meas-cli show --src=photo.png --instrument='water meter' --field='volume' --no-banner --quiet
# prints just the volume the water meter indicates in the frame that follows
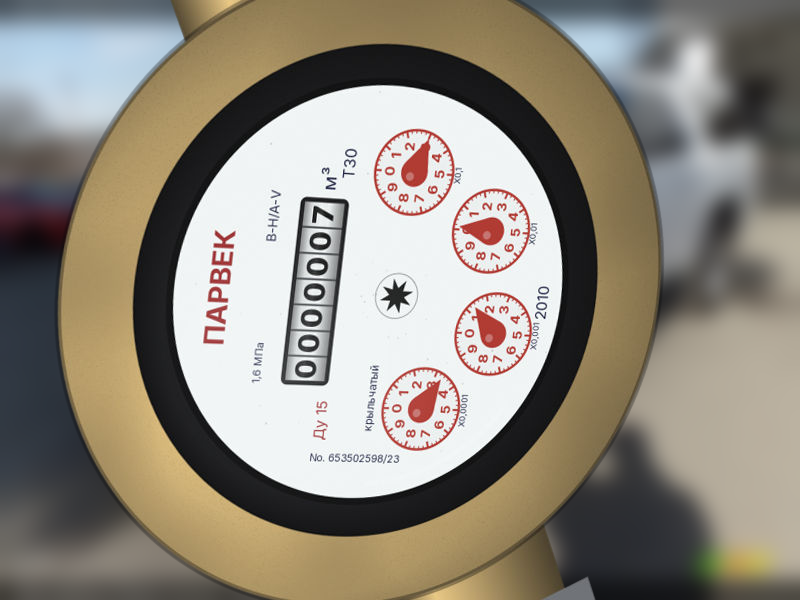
7.3013 m³
